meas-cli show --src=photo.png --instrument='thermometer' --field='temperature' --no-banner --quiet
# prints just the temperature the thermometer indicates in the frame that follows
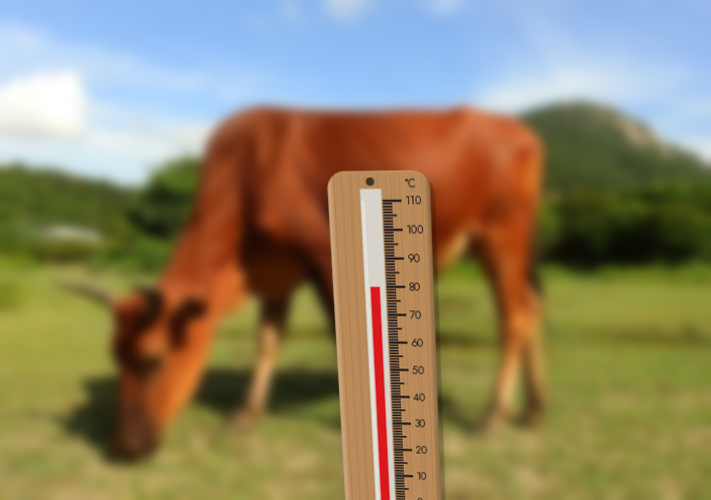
80 °C
